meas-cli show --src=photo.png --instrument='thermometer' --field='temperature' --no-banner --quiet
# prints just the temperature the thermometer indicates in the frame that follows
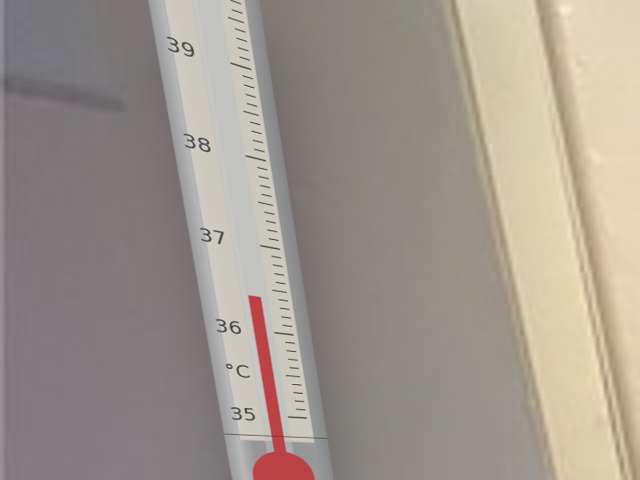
36.4 °C
